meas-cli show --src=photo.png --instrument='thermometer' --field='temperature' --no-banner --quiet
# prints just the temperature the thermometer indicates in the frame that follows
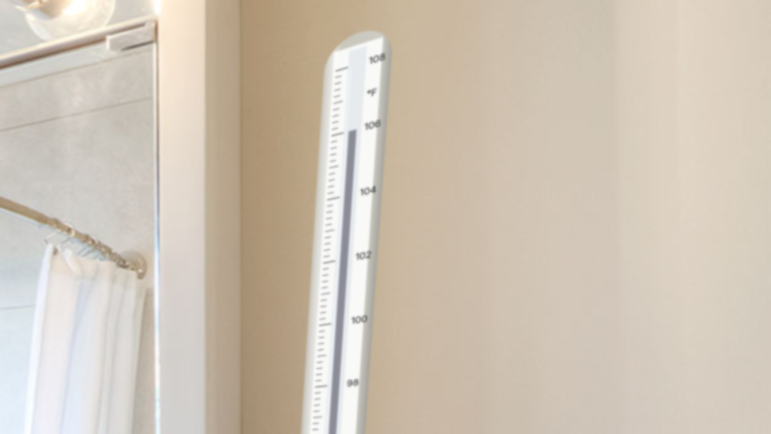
106 °F
